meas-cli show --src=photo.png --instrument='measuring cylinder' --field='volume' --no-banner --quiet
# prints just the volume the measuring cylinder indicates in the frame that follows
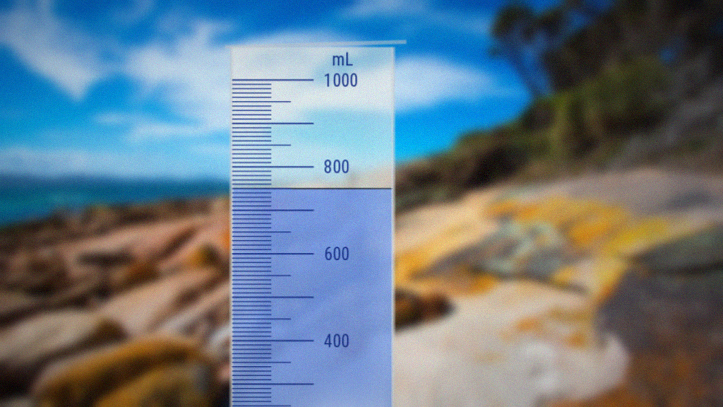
750 mL
